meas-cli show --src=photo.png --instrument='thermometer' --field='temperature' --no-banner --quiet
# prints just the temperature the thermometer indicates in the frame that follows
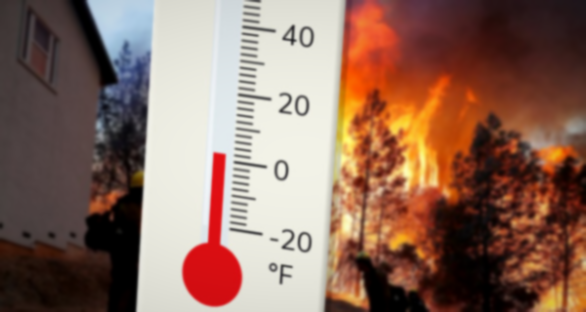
2 °F
